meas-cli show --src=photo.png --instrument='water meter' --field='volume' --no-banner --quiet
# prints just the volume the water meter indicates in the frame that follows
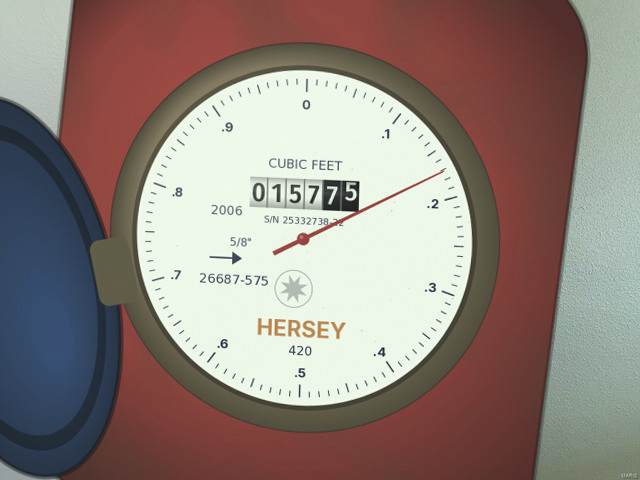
15775.17 ft³
